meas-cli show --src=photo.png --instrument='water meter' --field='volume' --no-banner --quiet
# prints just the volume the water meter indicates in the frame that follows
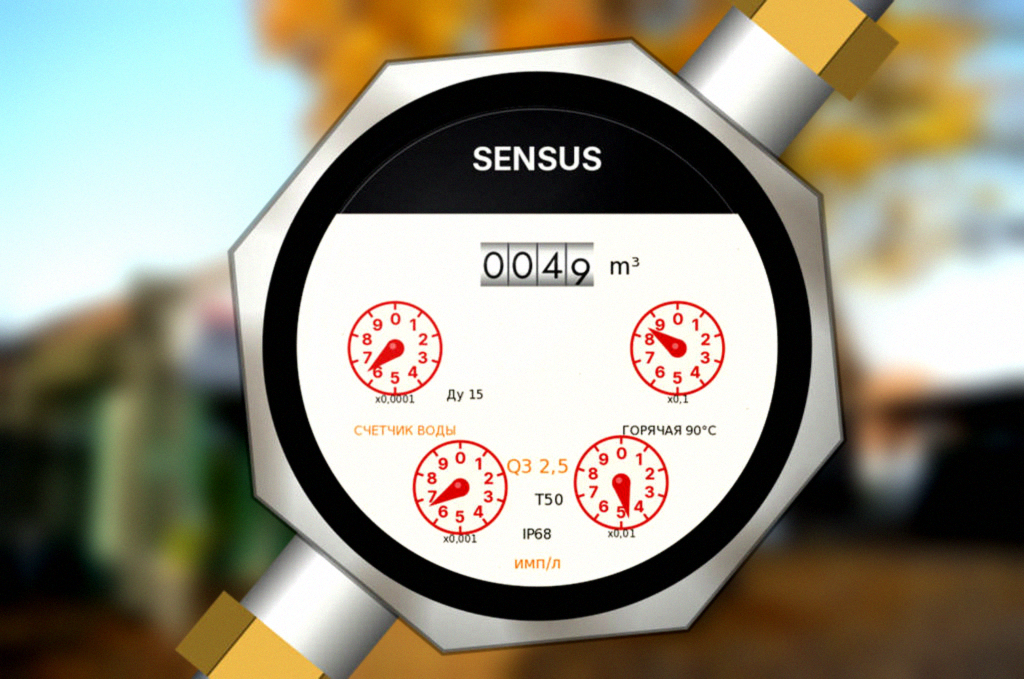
48.8466 m³
